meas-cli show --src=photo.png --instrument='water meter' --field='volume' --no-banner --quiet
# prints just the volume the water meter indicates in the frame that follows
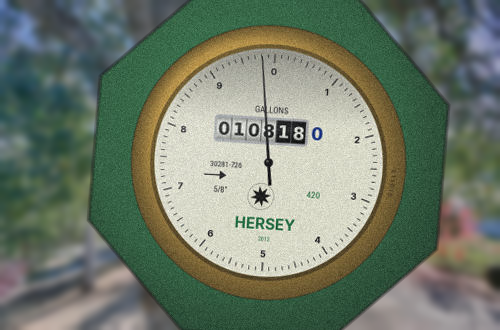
108179.8 gal
